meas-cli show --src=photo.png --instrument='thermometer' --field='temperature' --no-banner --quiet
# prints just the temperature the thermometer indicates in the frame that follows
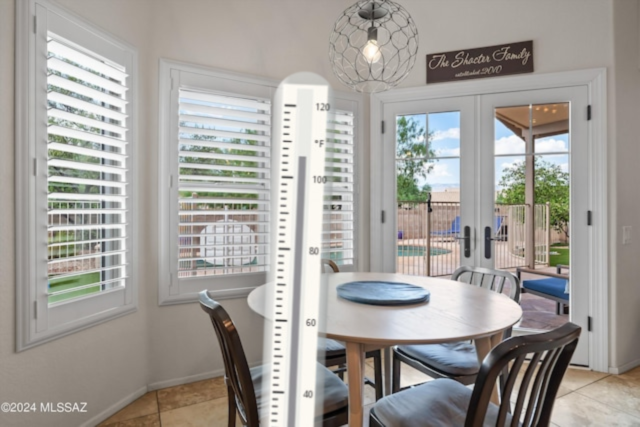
106 °F
